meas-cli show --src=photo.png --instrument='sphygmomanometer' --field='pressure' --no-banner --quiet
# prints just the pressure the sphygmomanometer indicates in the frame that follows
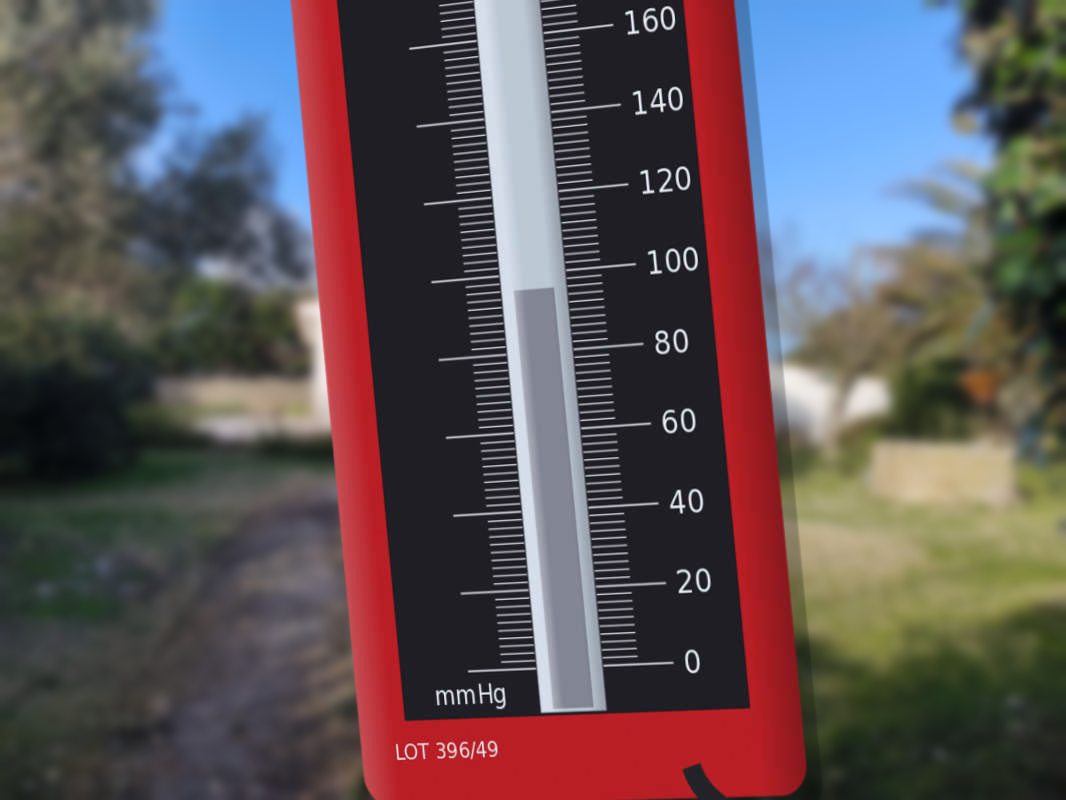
96 mmHg
